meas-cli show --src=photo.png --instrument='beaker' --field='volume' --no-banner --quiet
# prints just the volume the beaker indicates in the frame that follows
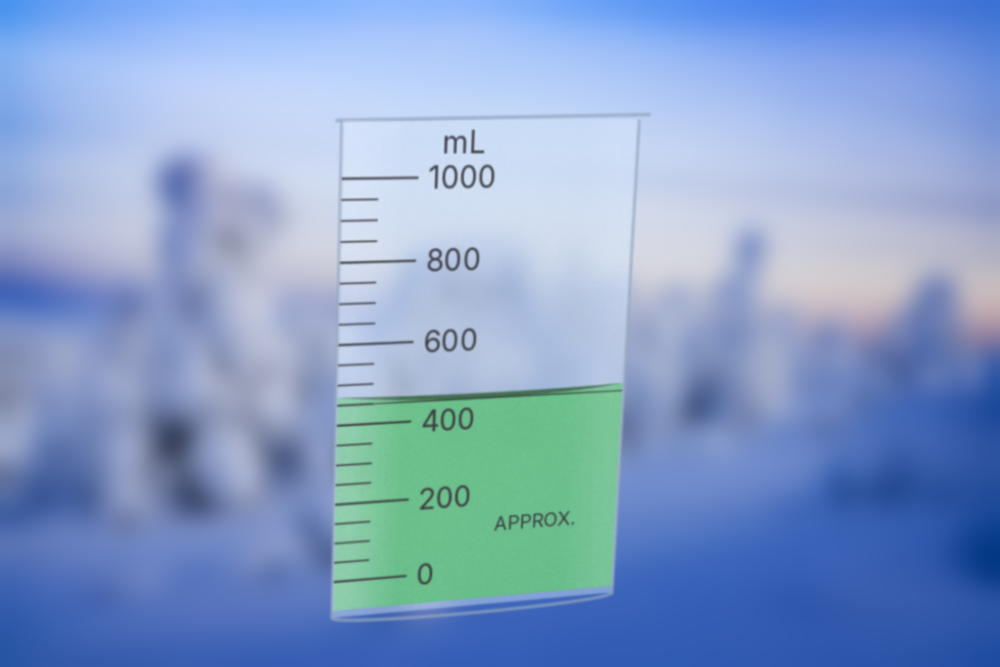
450 mL
